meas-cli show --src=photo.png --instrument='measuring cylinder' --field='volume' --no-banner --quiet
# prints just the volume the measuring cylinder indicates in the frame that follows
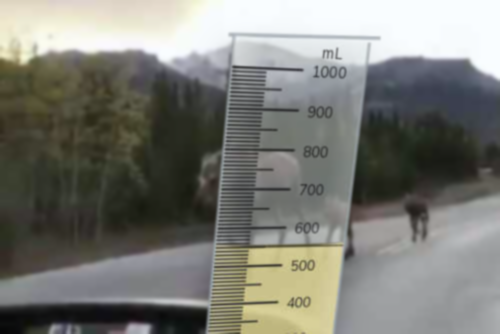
550 mL
